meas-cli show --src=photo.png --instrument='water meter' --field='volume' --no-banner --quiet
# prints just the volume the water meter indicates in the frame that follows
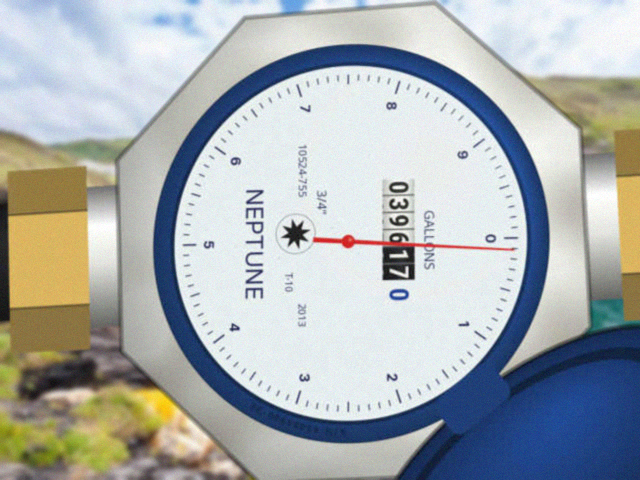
396170.1 gal
